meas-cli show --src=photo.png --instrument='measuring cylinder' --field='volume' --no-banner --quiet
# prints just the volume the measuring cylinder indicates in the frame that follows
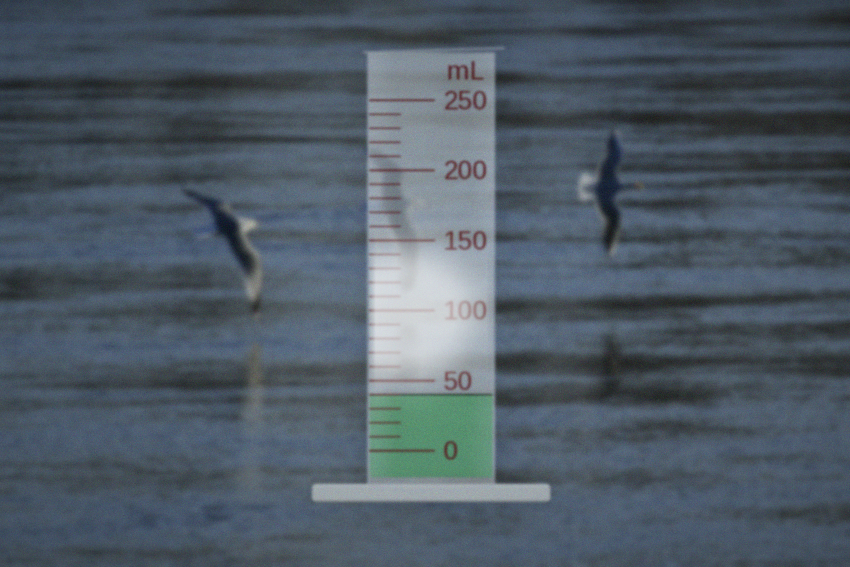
40 mL
